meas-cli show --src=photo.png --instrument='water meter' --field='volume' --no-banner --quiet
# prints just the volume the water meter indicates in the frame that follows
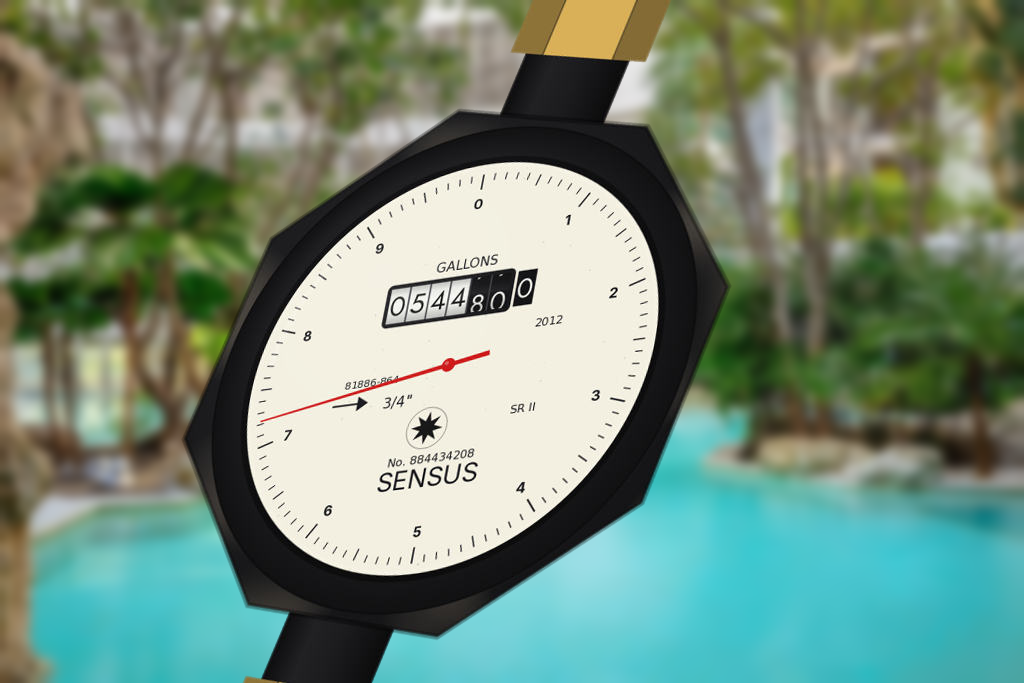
544797.2 gal
